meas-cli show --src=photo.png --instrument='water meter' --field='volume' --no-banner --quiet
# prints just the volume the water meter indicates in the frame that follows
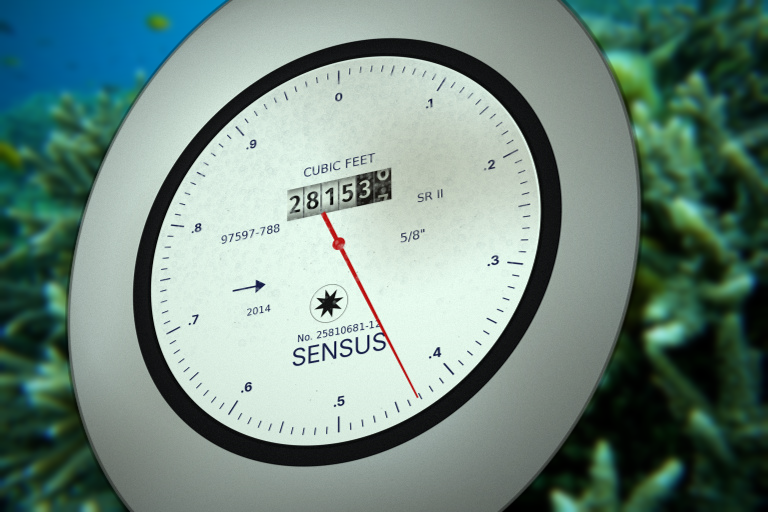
281536.43 ft³
